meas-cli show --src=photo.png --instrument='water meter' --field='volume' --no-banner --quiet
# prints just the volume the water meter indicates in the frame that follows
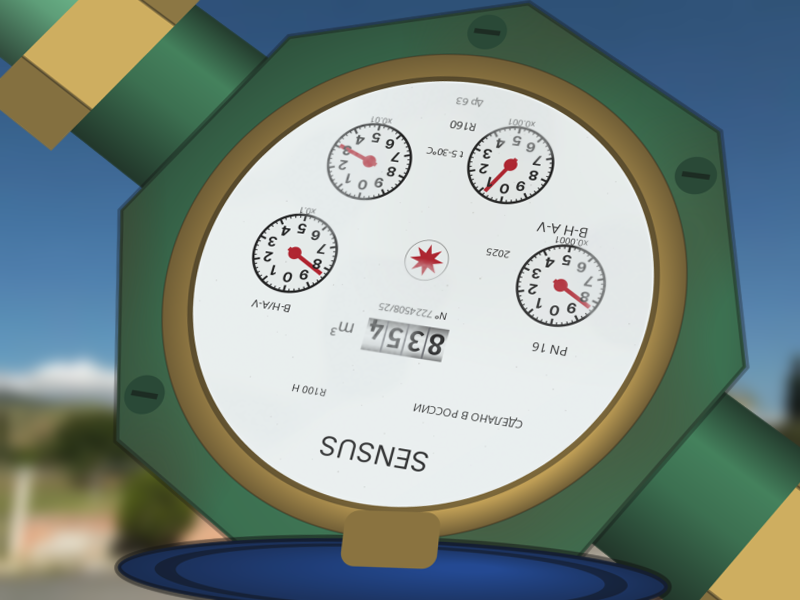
8353.8308 m³
